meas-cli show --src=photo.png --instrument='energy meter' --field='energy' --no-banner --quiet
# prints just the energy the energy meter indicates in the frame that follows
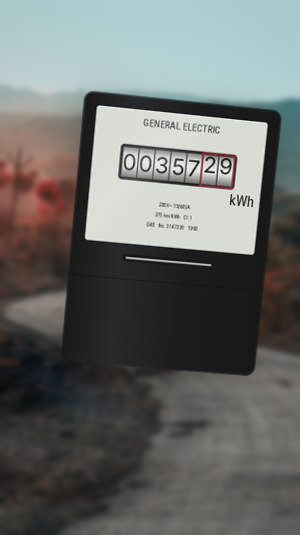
357.29 kWh
